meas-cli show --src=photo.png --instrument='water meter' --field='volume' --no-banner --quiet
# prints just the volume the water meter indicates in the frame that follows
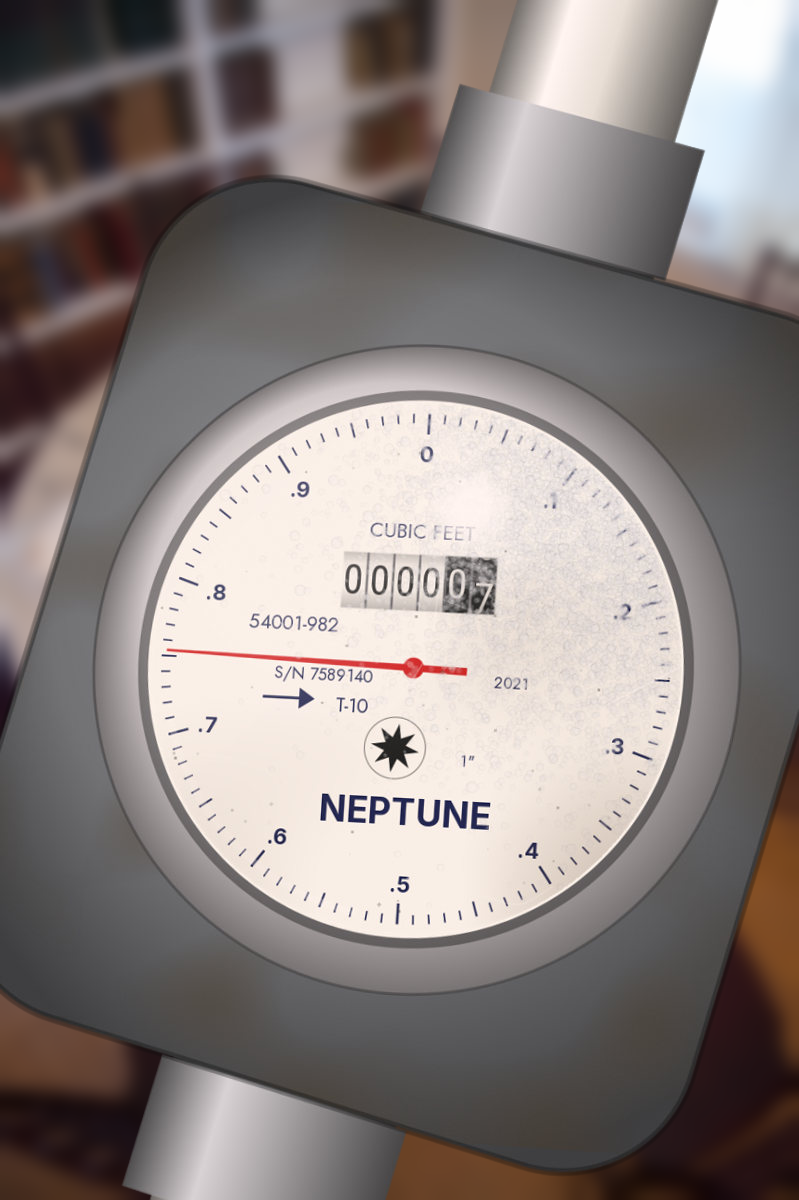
6.75 ft³
